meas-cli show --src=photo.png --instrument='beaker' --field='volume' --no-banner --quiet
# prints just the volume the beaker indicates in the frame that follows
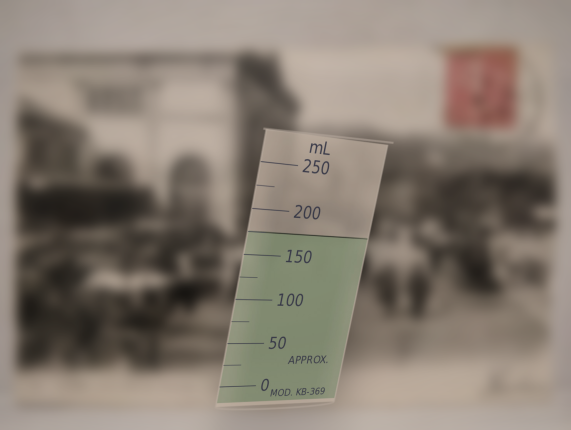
175 mL
